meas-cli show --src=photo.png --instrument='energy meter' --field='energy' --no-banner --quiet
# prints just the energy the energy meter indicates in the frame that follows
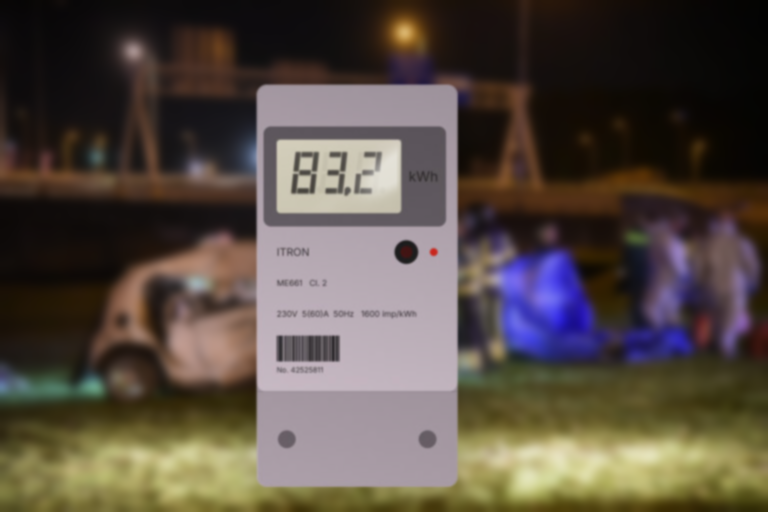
83.2 kWh
